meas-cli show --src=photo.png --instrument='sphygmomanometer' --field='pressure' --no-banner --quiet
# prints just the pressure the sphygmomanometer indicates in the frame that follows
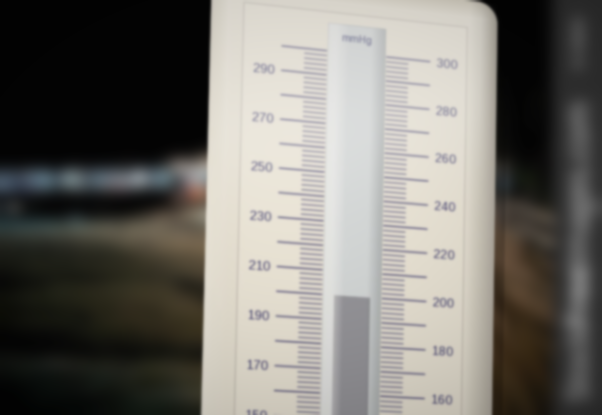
200 mmHg
